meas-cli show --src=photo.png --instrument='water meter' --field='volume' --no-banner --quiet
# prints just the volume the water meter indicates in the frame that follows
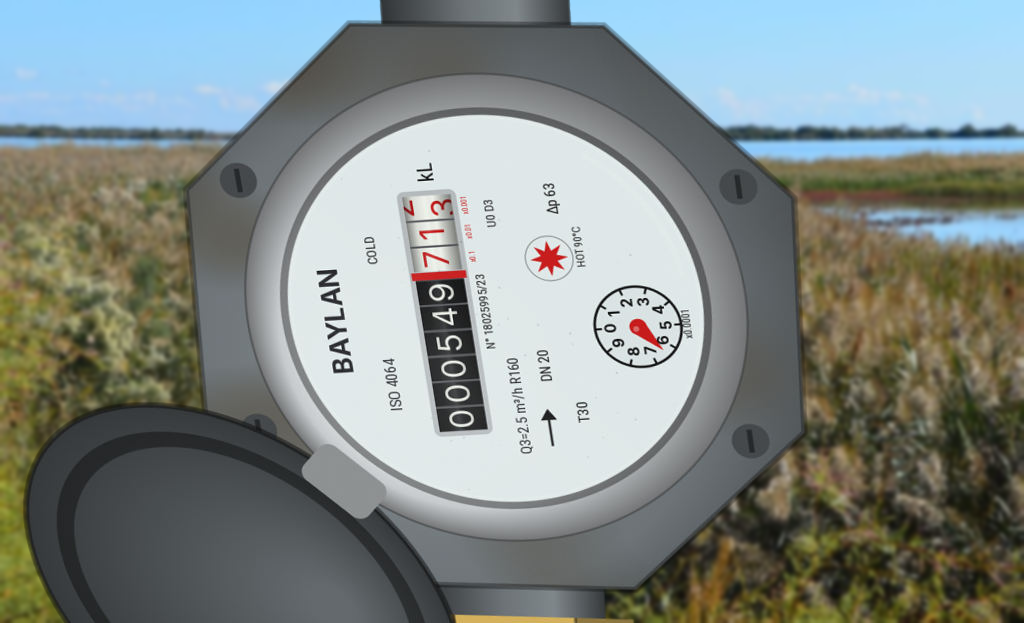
549.7126 kL
